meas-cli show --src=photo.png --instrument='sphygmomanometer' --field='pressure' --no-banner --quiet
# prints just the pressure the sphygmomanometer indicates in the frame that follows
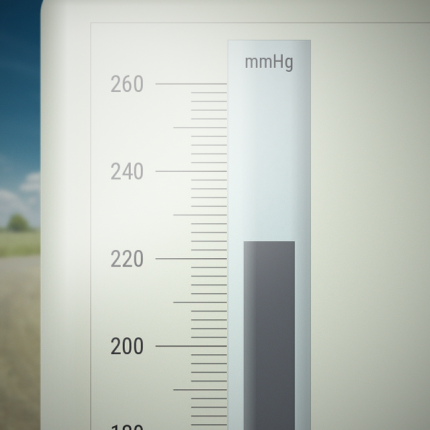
224 mmHg
